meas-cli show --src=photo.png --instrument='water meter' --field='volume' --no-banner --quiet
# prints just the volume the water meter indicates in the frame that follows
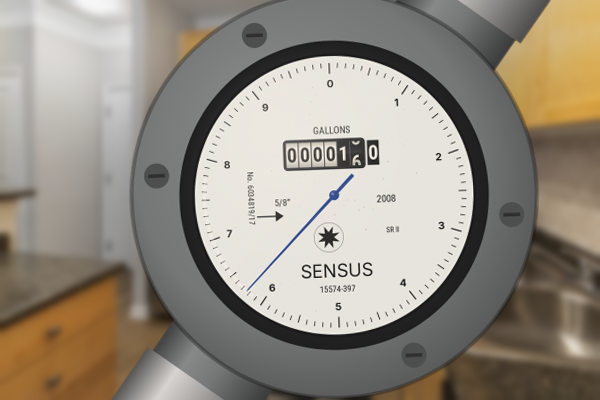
156.2 gal
